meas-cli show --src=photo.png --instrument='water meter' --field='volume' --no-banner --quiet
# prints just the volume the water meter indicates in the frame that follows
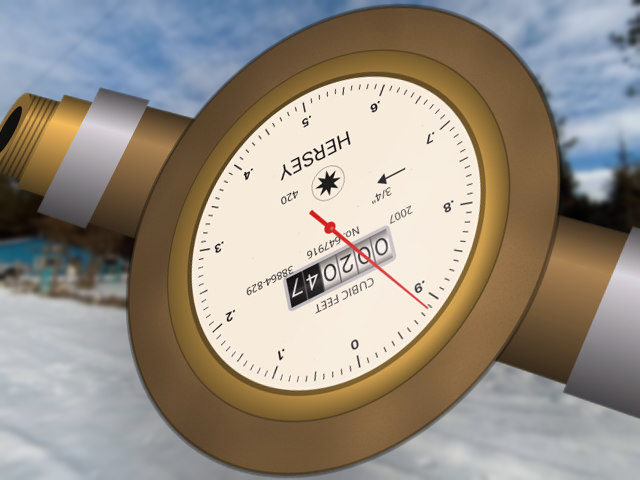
2046.91 ft³
